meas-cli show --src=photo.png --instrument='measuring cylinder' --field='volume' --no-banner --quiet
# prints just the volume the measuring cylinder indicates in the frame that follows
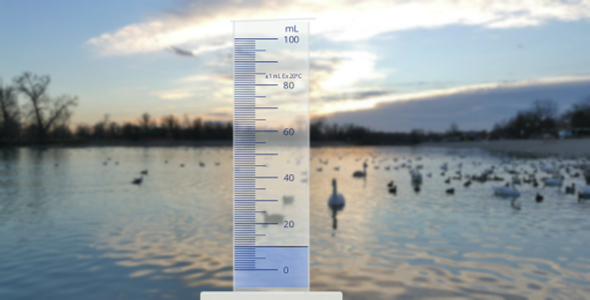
10 mL
